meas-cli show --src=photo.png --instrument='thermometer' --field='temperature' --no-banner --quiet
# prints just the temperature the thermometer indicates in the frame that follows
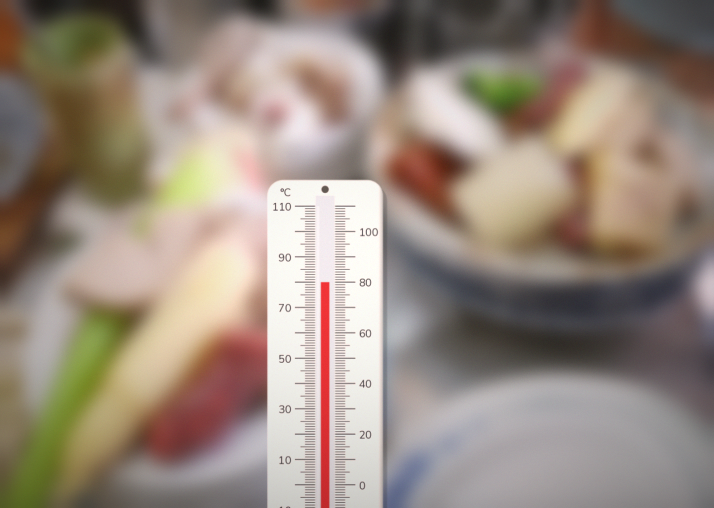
80 °C
